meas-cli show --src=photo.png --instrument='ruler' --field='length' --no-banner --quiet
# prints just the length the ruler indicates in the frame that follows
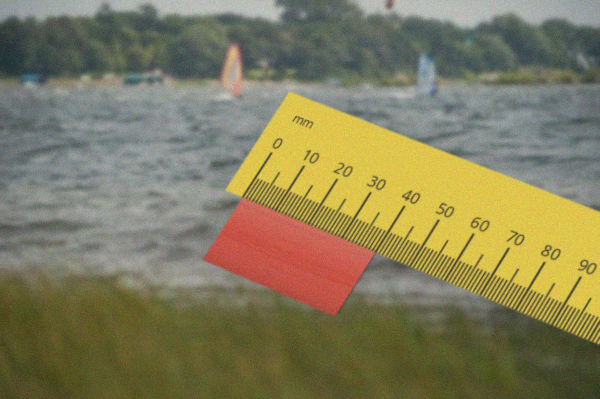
40 mm
